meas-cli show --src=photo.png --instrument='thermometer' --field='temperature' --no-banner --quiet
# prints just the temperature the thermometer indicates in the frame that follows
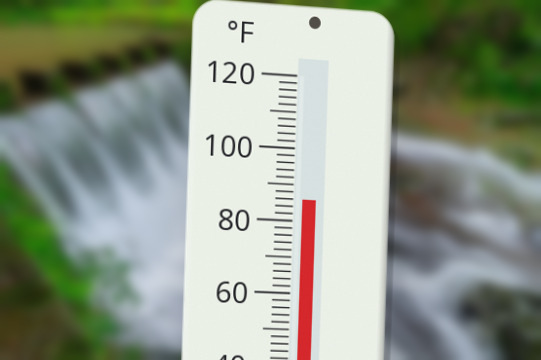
86 °F
